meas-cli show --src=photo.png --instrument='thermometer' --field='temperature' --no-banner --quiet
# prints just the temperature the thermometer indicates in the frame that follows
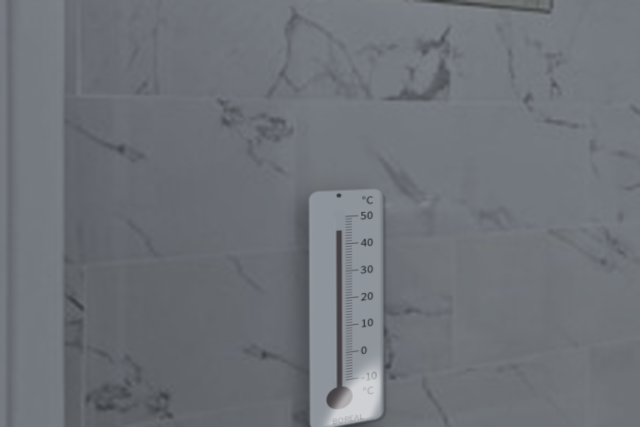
45 °C
